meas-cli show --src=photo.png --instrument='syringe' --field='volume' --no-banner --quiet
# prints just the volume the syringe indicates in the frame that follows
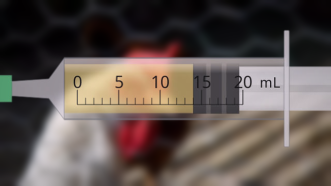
14 mL
